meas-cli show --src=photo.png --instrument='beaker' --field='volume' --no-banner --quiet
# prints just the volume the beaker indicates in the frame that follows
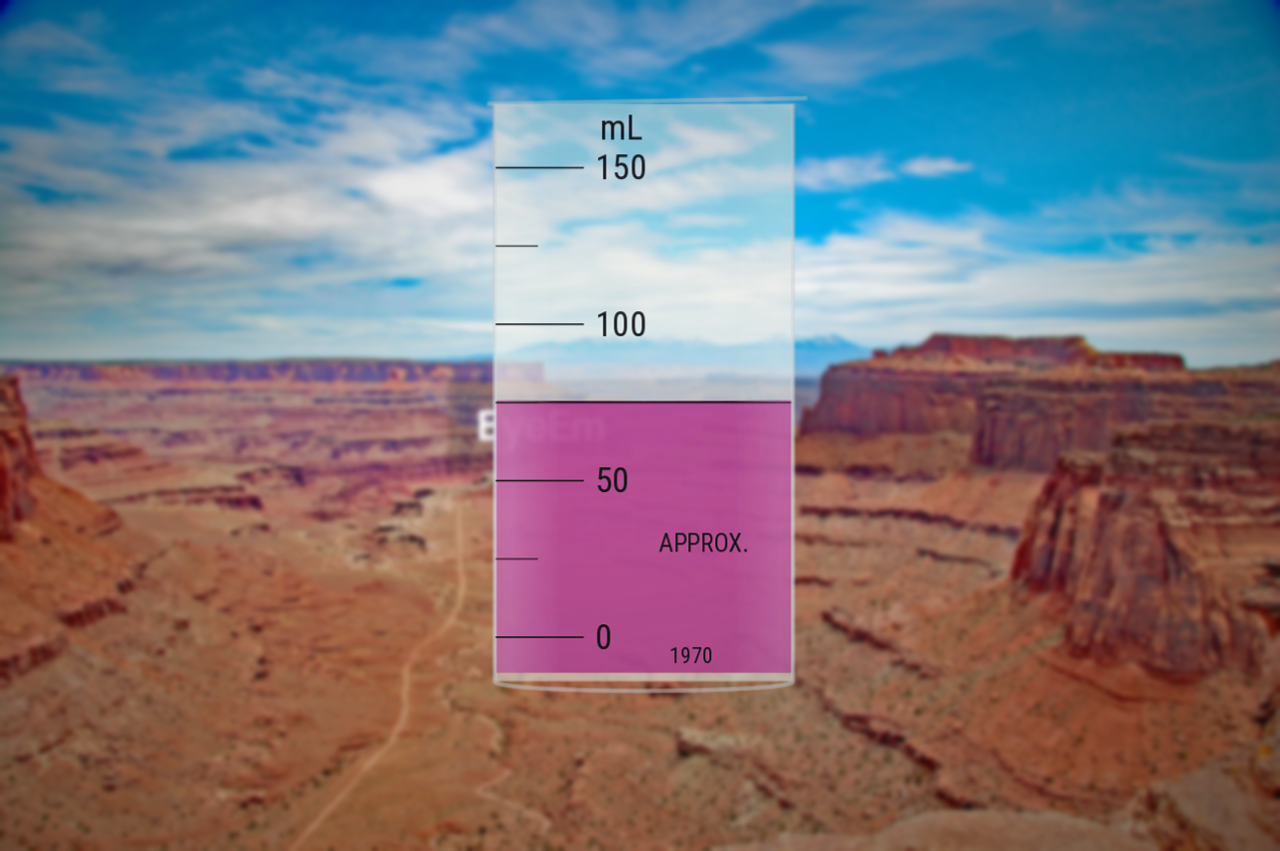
75 mL
